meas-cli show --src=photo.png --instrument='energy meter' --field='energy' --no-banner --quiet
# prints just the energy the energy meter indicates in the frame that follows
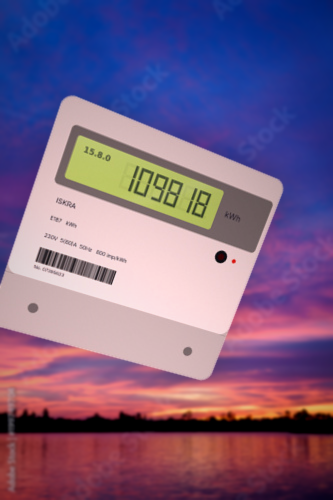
109818 kWh
